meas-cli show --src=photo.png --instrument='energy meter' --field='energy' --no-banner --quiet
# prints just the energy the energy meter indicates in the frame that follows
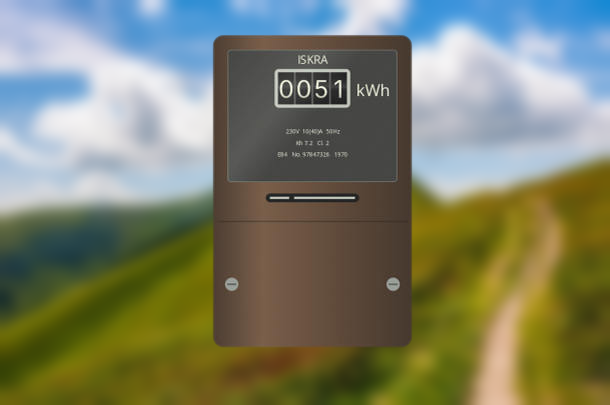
51 kWh
